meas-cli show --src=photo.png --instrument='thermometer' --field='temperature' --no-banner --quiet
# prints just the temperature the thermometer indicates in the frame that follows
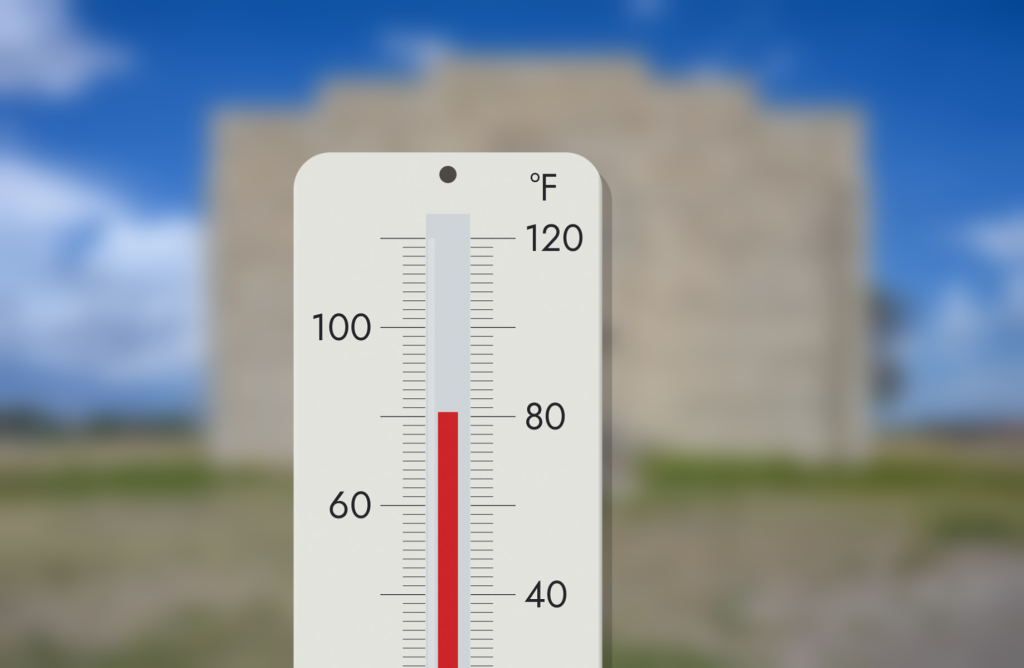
81 °F
